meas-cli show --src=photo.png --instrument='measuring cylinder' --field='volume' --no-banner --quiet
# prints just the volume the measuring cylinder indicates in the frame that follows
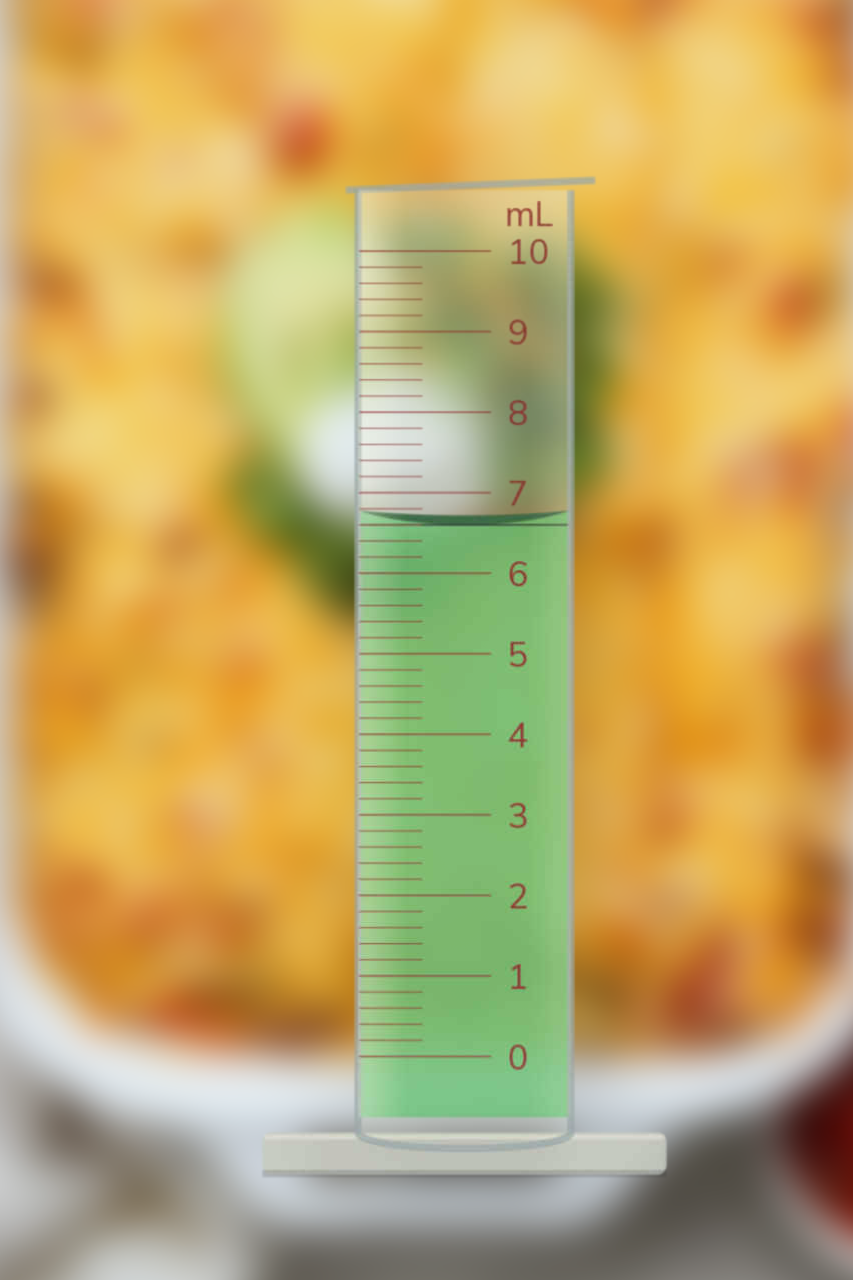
6.6 mL
